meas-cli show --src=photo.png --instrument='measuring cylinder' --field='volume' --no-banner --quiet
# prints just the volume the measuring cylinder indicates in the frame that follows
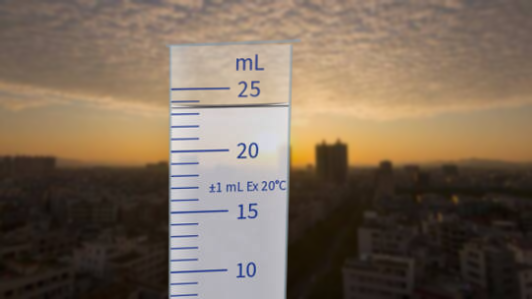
23.5 mL
